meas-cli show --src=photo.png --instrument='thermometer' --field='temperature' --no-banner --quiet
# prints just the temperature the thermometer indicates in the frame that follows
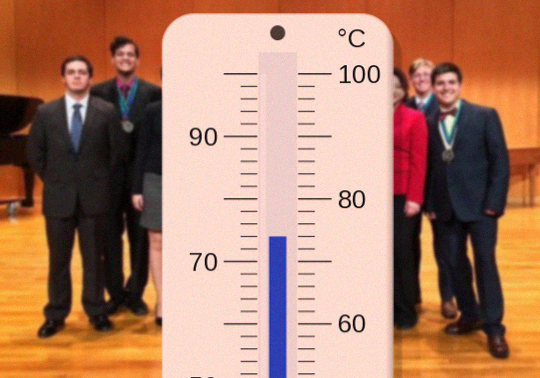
74 °C
